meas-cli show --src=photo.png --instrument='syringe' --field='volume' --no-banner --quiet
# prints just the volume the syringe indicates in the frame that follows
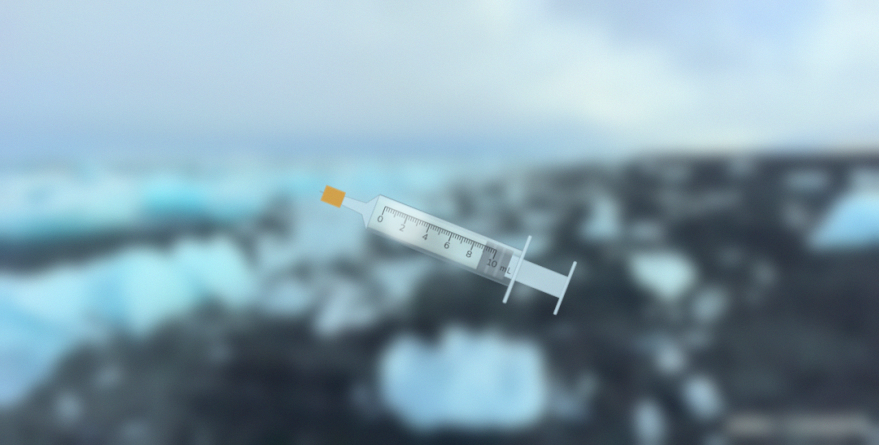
9 mL
